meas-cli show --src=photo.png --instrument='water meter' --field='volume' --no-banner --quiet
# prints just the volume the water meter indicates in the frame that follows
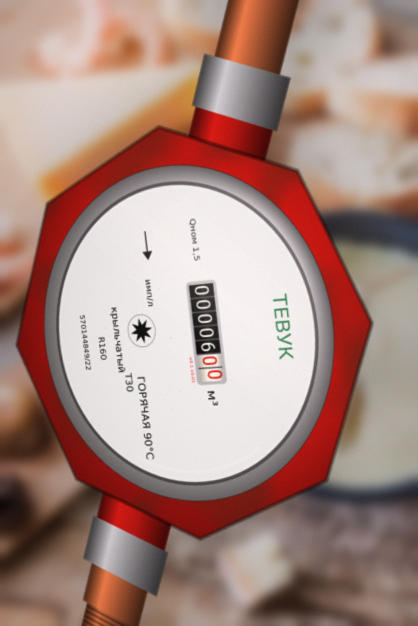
6.00 m³
